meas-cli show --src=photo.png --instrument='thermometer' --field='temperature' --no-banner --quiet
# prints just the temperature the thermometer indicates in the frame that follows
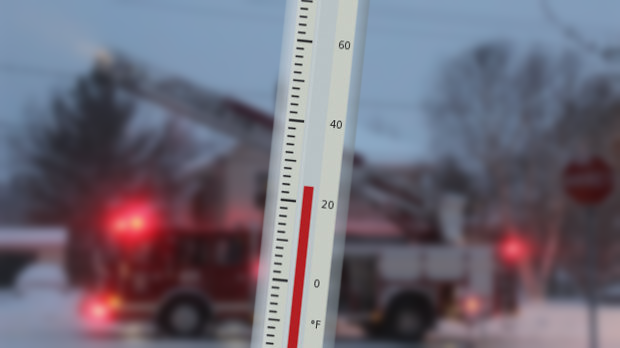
24 °F
